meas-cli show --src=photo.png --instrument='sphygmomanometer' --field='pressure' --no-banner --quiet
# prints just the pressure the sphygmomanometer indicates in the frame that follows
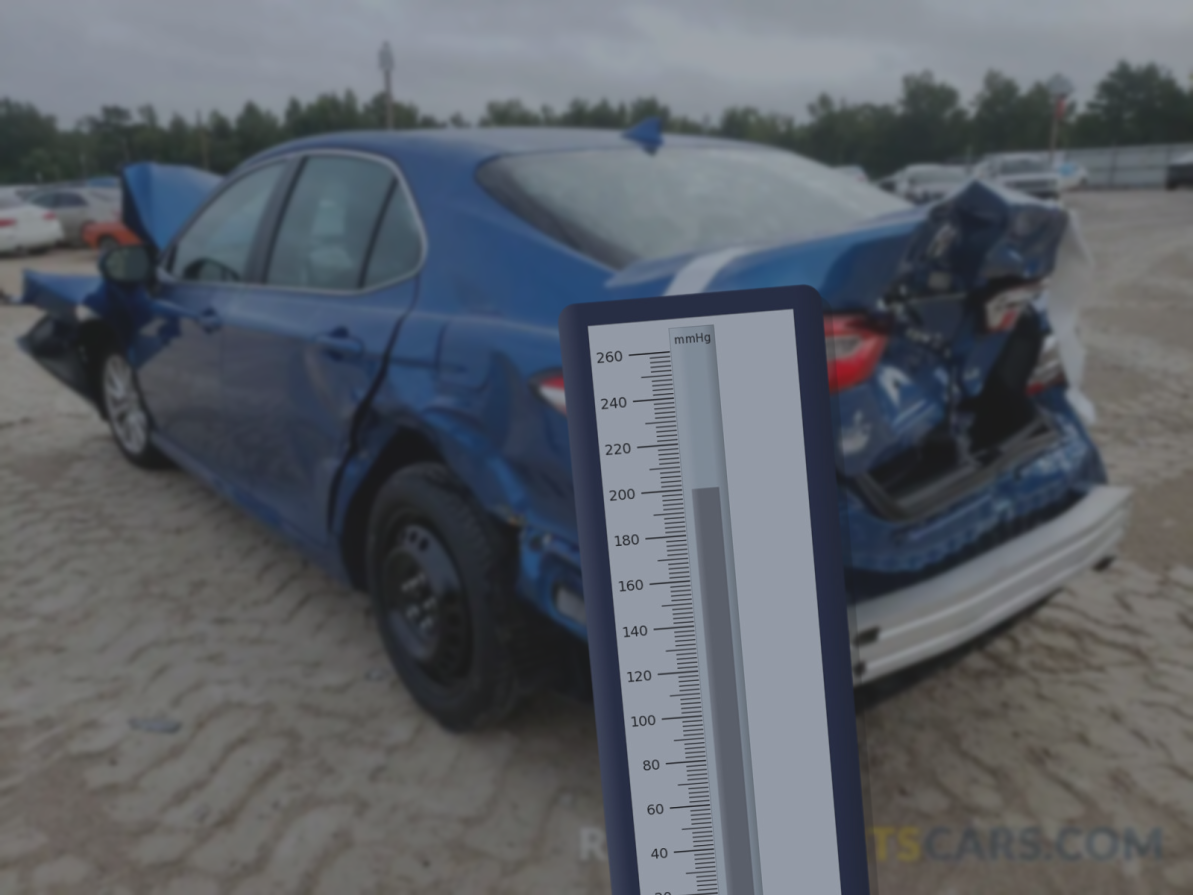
200 mmHg
